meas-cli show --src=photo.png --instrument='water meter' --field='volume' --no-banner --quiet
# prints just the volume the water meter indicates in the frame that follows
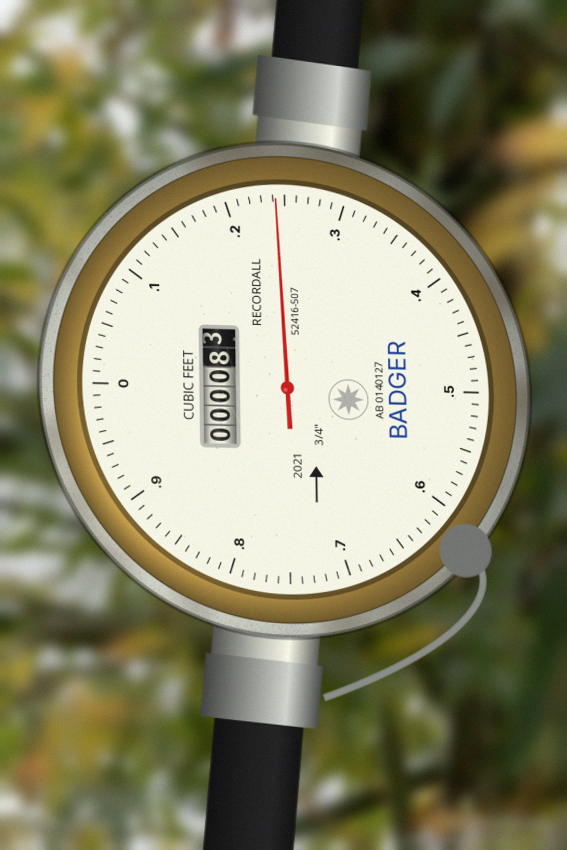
83.24 ft³
